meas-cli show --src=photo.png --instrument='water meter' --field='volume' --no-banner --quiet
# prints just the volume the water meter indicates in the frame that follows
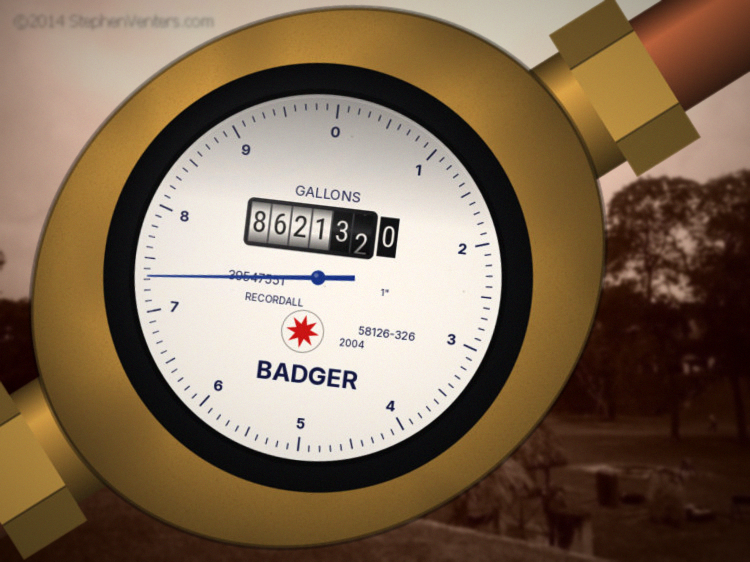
8621317.3 gal
